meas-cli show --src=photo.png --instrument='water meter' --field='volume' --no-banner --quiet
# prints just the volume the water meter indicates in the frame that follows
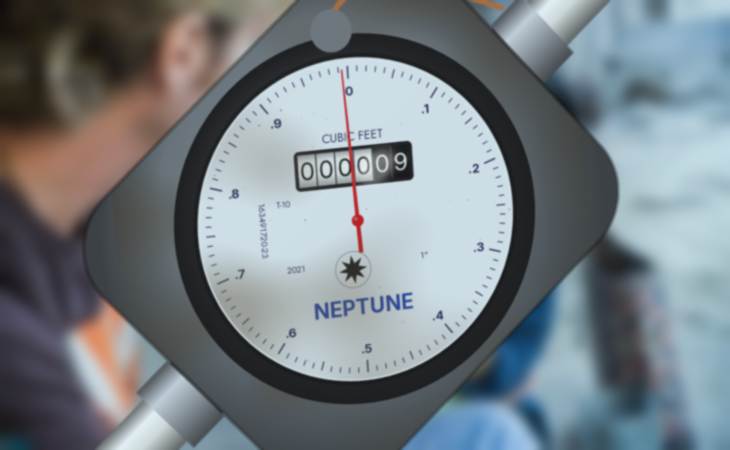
8.99 ft³
